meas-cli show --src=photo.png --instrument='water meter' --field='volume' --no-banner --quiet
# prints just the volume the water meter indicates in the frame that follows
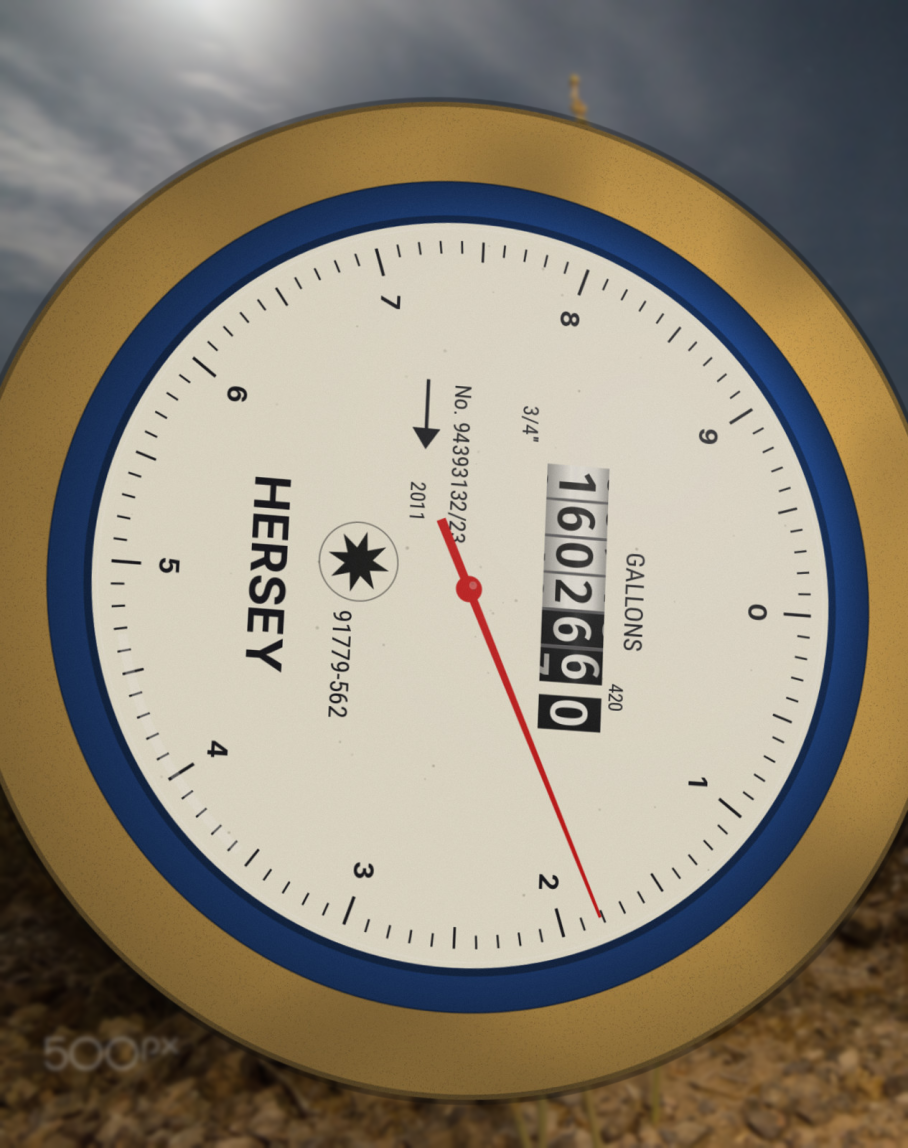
1602661.8 gal
